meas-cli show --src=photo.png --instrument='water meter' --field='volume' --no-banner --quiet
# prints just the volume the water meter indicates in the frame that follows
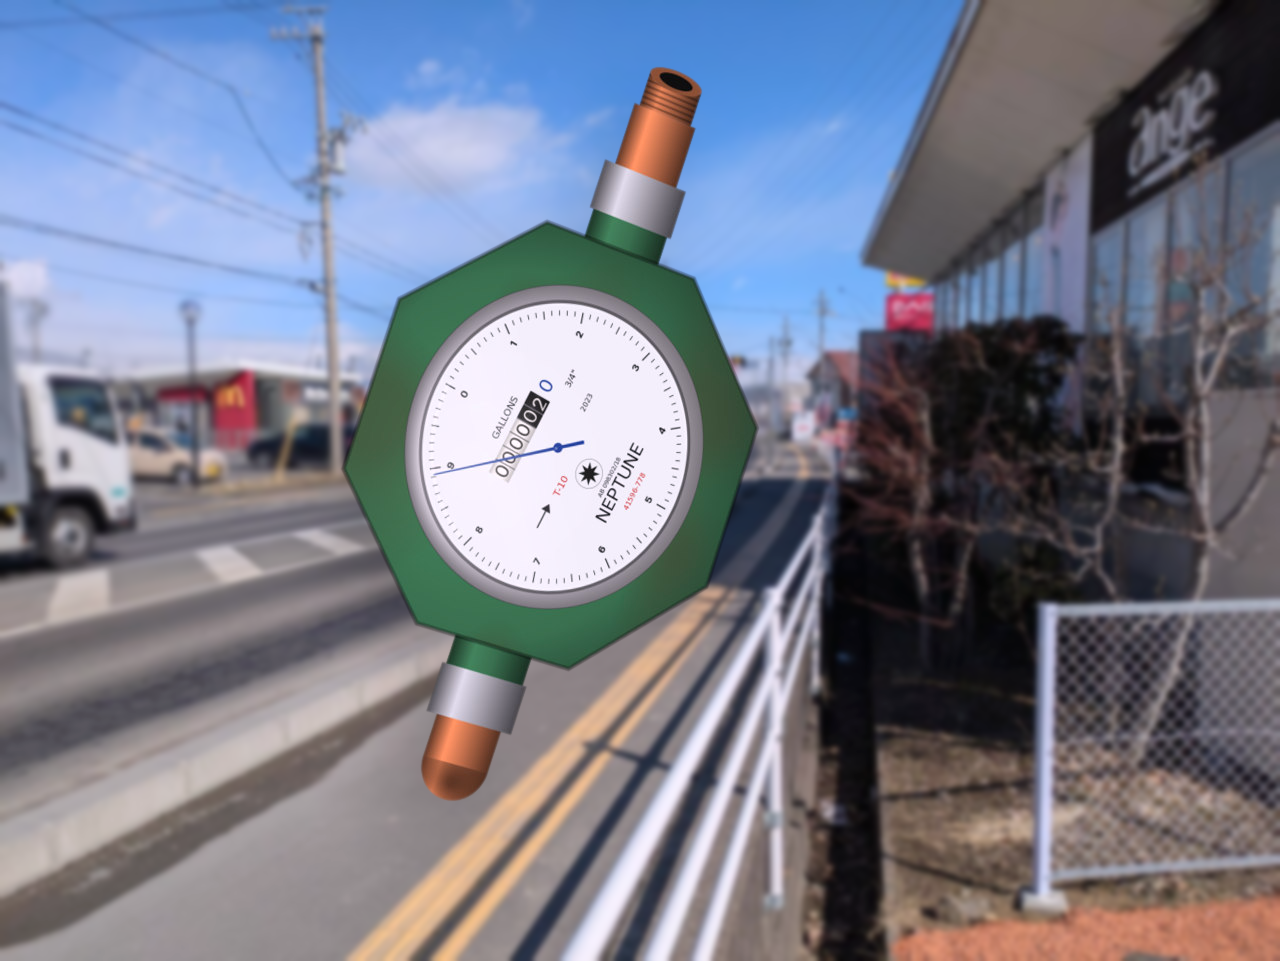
18.9 gal
